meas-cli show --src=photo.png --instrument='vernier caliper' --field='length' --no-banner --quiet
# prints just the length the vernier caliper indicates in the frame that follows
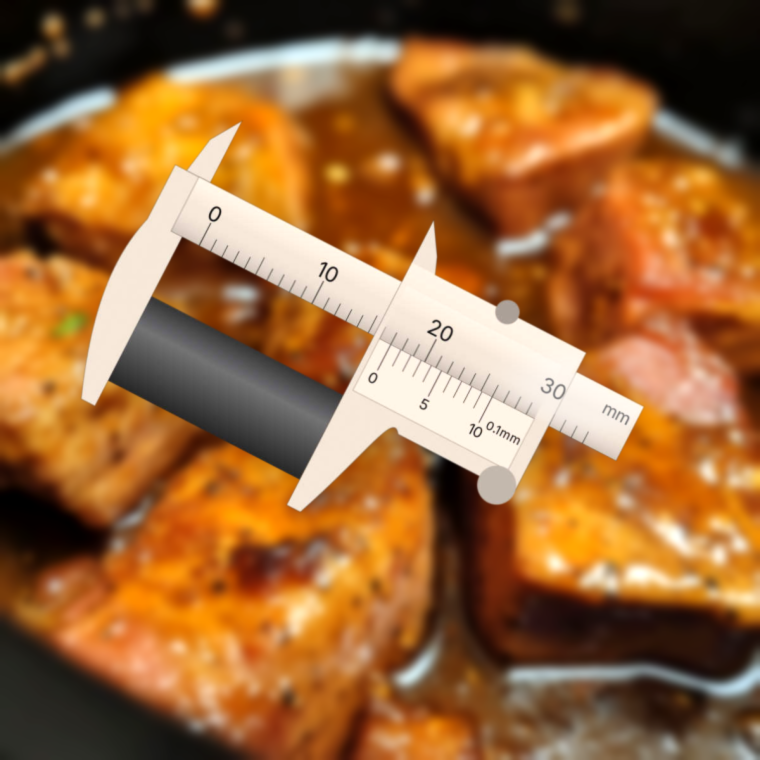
17.0 mm
